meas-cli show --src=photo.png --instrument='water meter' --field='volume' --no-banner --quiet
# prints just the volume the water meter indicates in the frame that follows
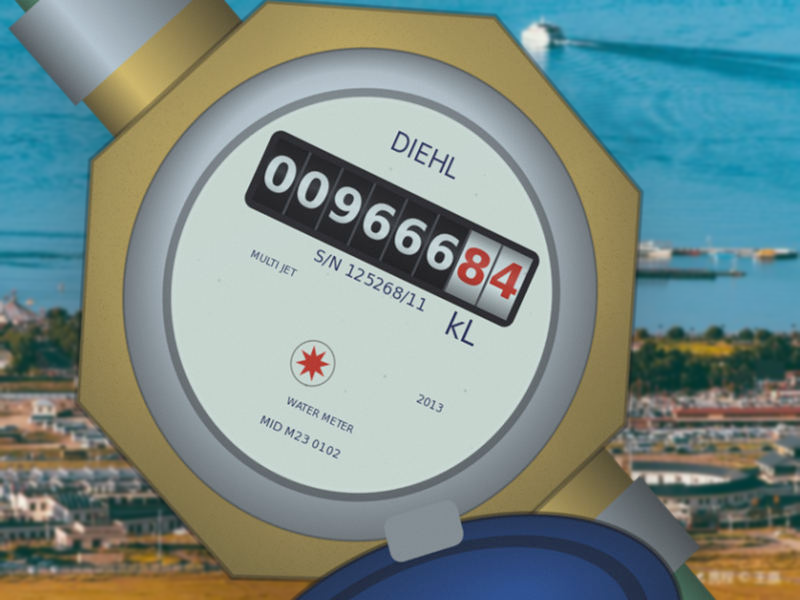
9666.84 kL
